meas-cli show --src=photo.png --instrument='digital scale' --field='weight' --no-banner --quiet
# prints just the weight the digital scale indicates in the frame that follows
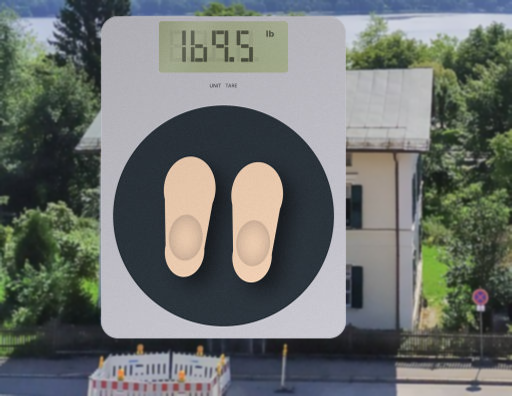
169.5 lb
